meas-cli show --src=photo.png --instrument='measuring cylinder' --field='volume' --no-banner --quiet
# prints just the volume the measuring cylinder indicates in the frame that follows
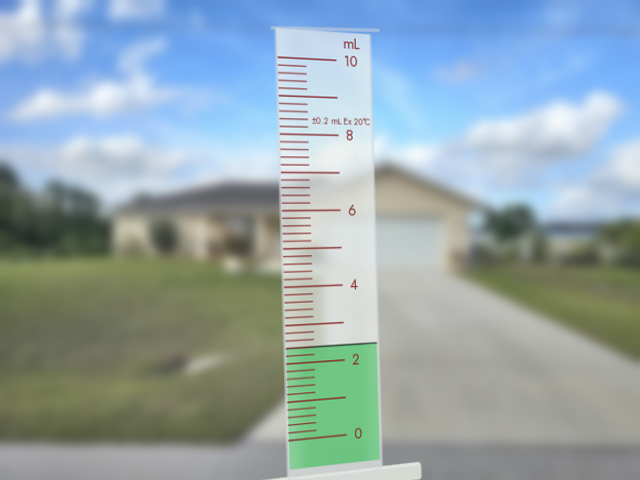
2.4 mL
